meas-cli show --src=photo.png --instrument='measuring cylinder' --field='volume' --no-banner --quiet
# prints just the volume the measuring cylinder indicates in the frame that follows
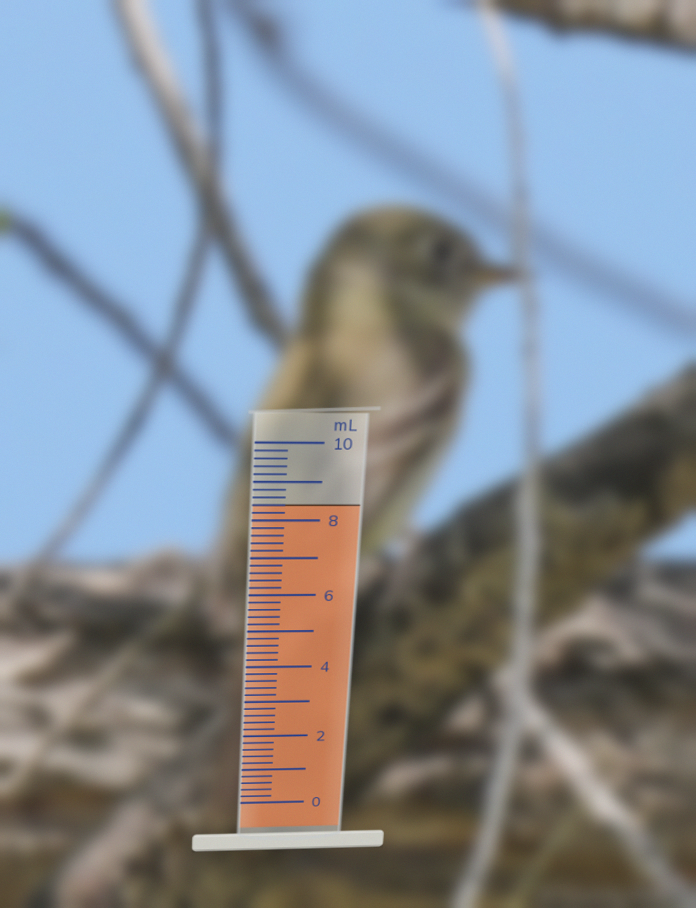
8.4 mL
